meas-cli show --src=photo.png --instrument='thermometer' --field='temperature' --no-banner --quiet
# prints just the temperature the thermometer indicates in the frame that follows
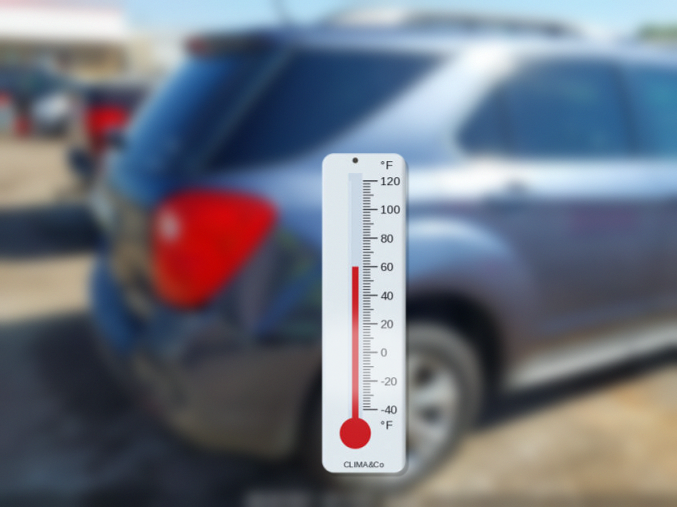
60 °F
